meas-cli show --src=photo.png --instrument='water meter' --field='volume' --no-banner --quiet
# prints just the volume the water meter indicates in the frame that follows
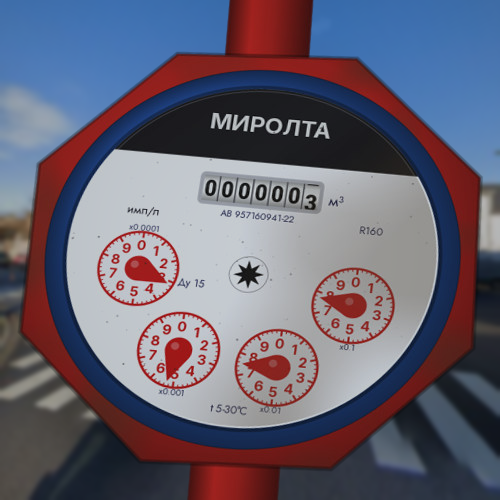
2.7753 m³
